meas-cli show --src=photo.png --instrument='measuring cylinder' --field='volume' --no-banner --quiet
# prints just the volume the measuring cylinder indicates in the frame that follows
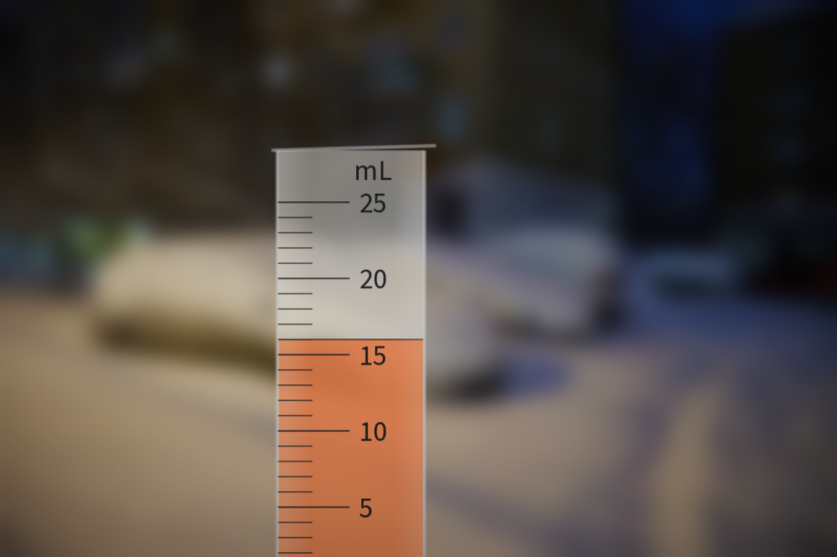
16 mL
